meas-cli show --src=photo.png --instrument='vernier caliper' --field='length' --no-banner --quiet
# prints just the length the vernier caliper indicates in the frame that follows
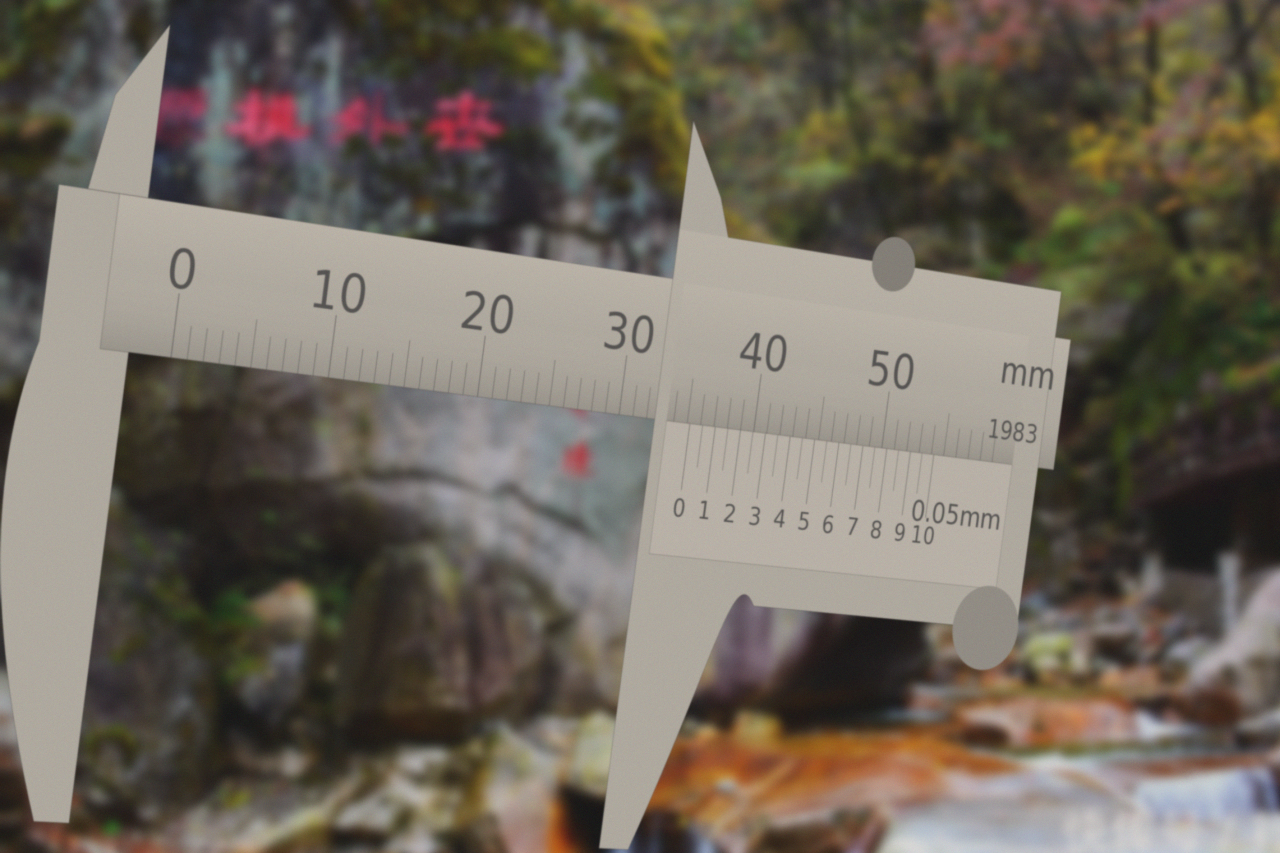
35.2 mm
